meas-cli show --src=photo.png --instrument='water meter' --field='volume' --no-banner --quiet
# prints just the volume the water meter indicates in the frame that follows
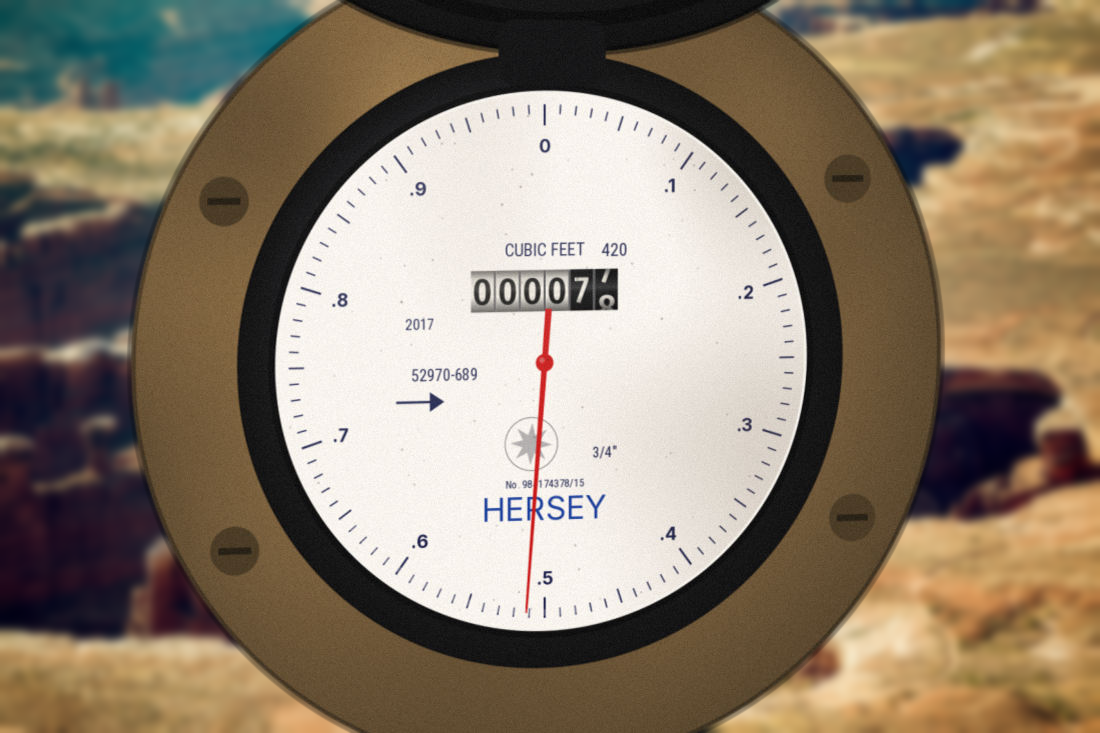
77.51 ft³
